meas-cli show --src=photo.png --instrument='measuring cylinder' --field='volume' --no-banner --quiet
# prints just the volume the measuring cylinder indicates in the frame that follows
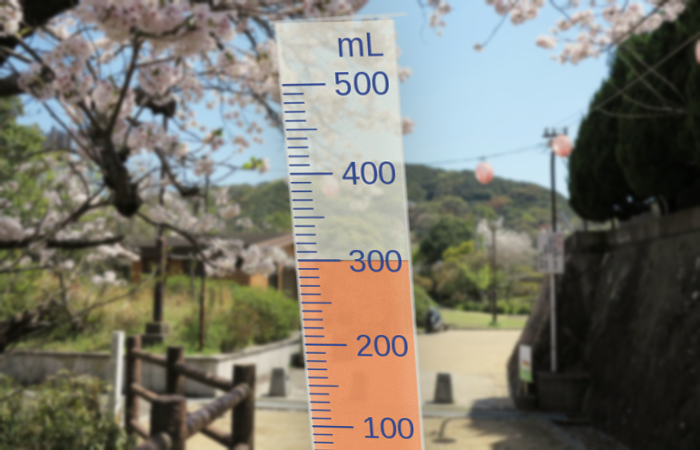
300 mL
